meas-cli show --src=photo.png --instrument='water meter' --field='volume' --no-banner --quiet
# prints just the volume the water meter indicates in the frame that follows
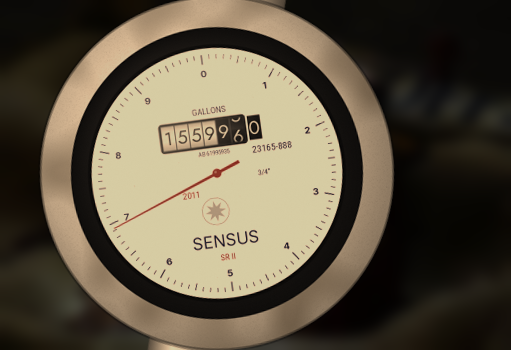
1559956.9 gal
